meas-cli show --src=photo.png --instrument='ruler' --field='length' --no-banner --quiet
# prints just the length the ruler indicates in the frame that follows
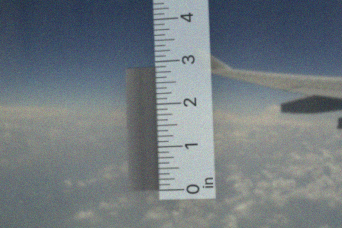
2.875 in
